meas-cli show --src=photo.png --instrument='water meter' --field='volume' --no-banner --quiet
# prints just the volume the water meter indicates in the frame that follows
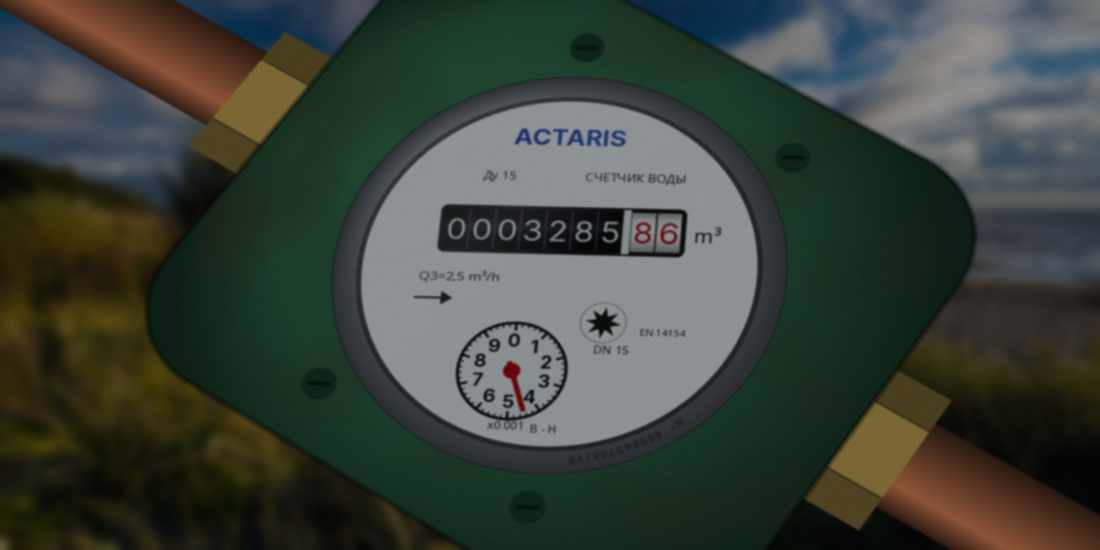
3285.864 m³
